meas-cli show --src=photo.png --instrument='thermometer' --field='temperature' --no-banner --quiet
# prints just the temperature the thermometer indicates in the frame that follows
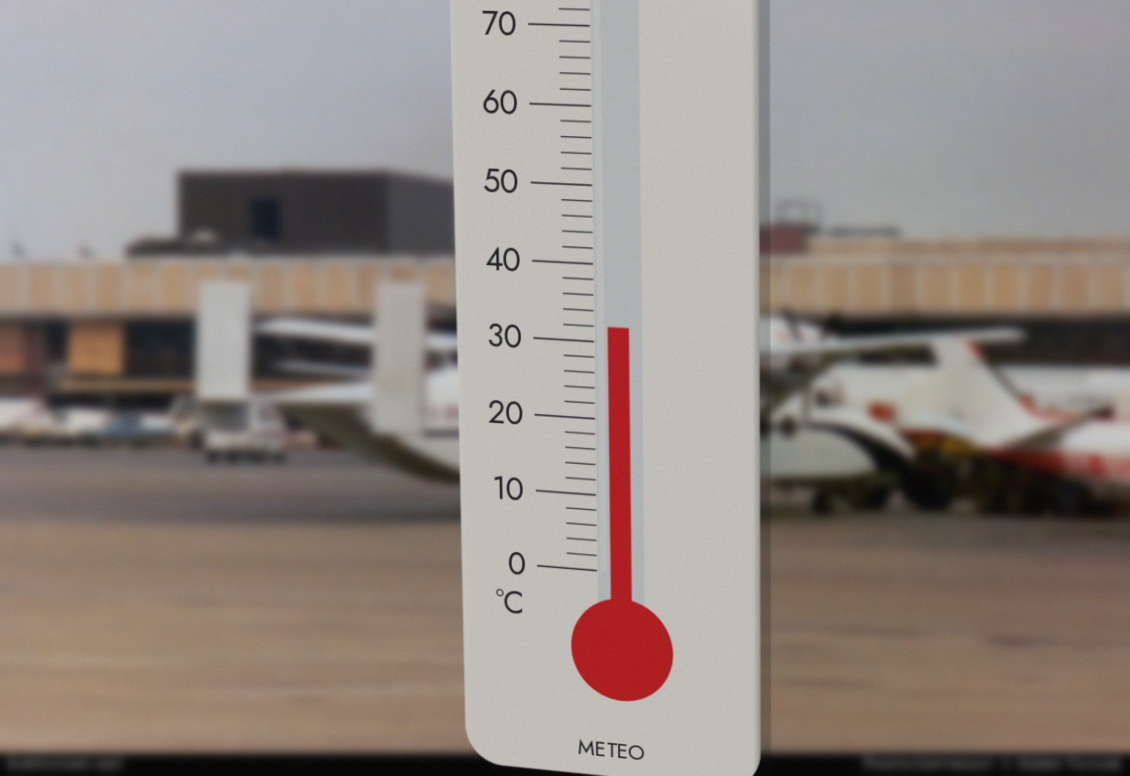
32 °C
